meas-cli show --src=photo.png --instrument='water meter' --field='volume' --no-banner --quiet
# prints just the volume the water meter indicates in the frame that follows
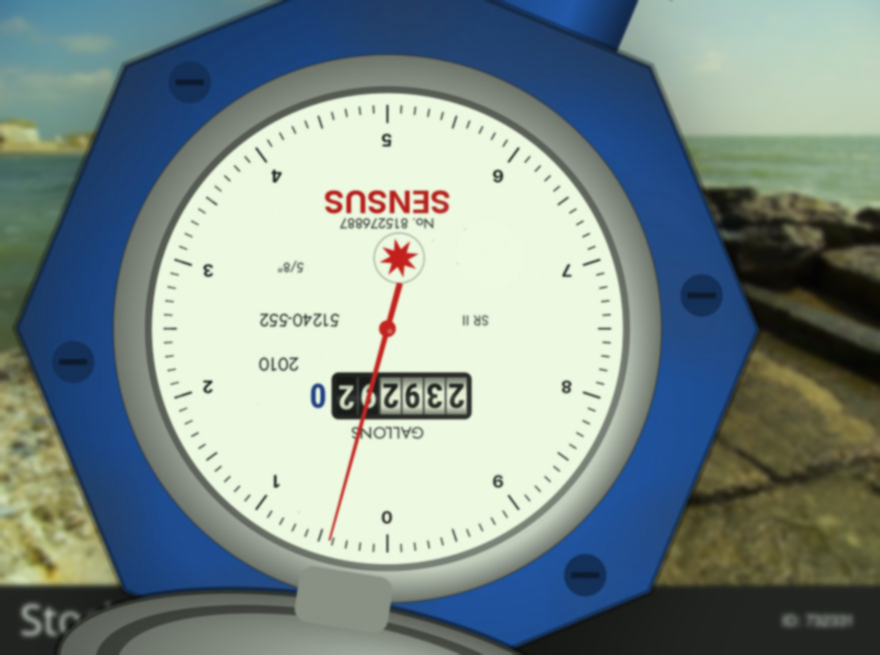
2392920.4 gal
